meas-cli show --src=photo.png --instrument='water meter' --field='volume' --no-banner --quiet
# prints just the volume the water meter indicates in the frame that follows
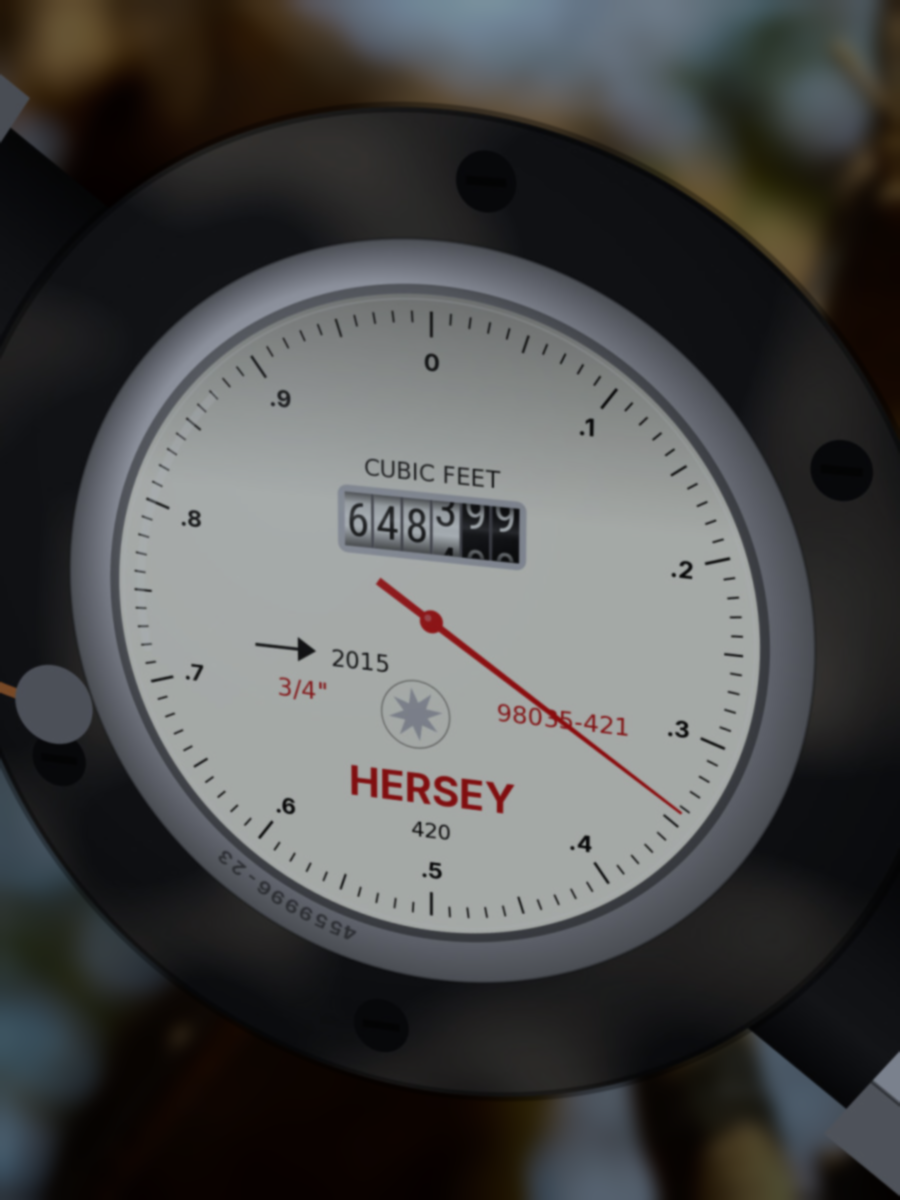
648399.34 ft³
